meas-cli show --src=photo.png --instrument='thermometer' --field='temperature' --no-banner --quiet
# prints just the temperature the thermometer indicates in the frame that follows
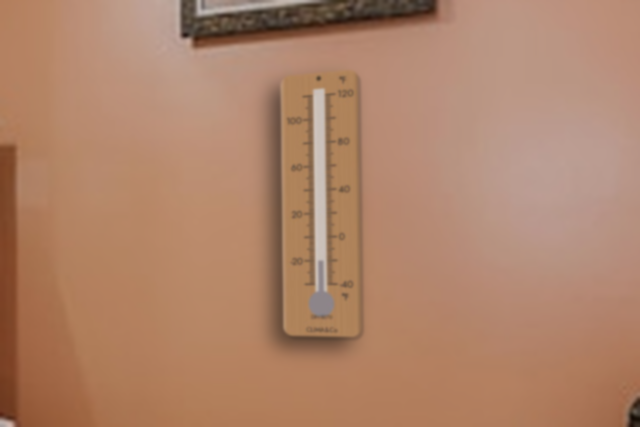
-20 °F
